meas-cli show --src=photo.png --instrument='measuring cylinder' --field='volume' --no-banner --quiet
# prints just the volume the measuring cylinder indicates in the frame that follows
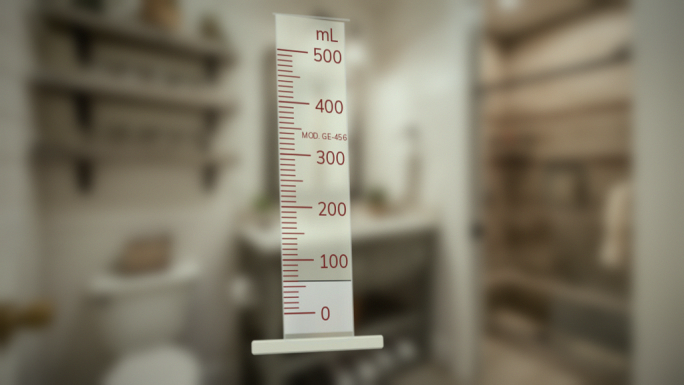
60 mL
